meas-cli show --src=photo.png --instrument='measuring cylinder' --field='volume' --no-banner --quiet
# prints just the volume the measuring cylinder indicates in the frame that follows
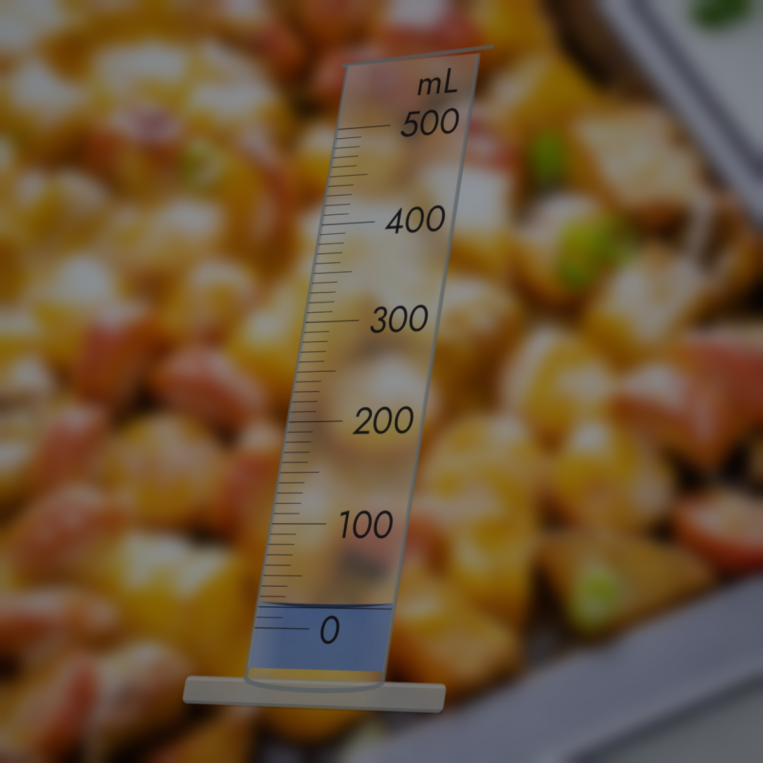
20 mL
